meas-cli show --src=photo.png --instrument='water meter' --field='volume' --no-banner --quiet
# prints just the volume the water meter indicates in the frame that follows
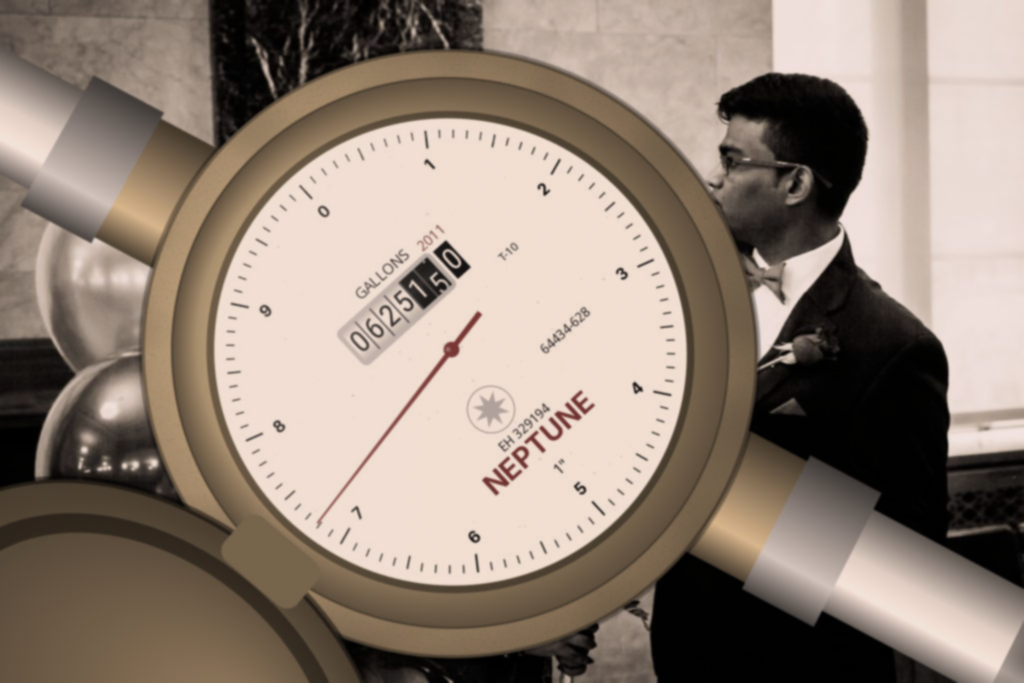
625147.2 gal
